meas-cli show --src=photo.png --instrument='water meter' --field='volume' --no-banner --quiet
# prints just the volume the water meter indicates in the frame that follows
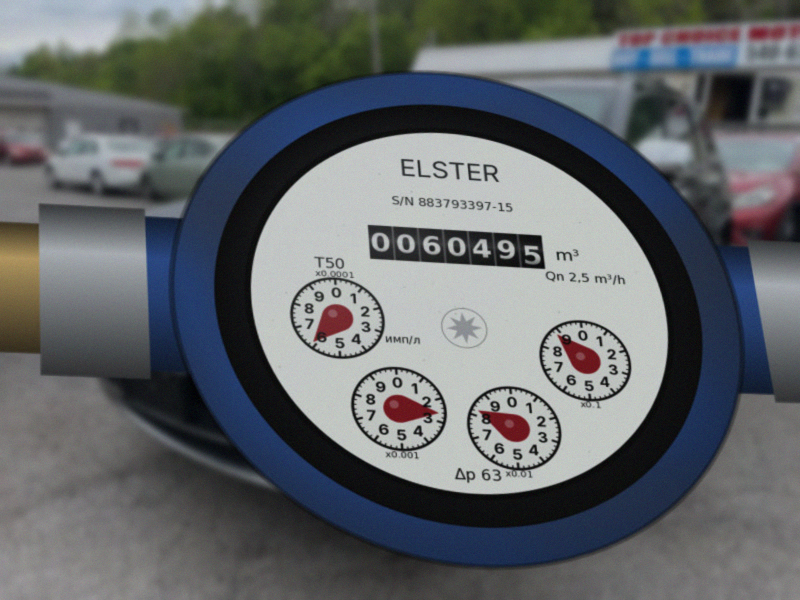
60494.8826 m³
